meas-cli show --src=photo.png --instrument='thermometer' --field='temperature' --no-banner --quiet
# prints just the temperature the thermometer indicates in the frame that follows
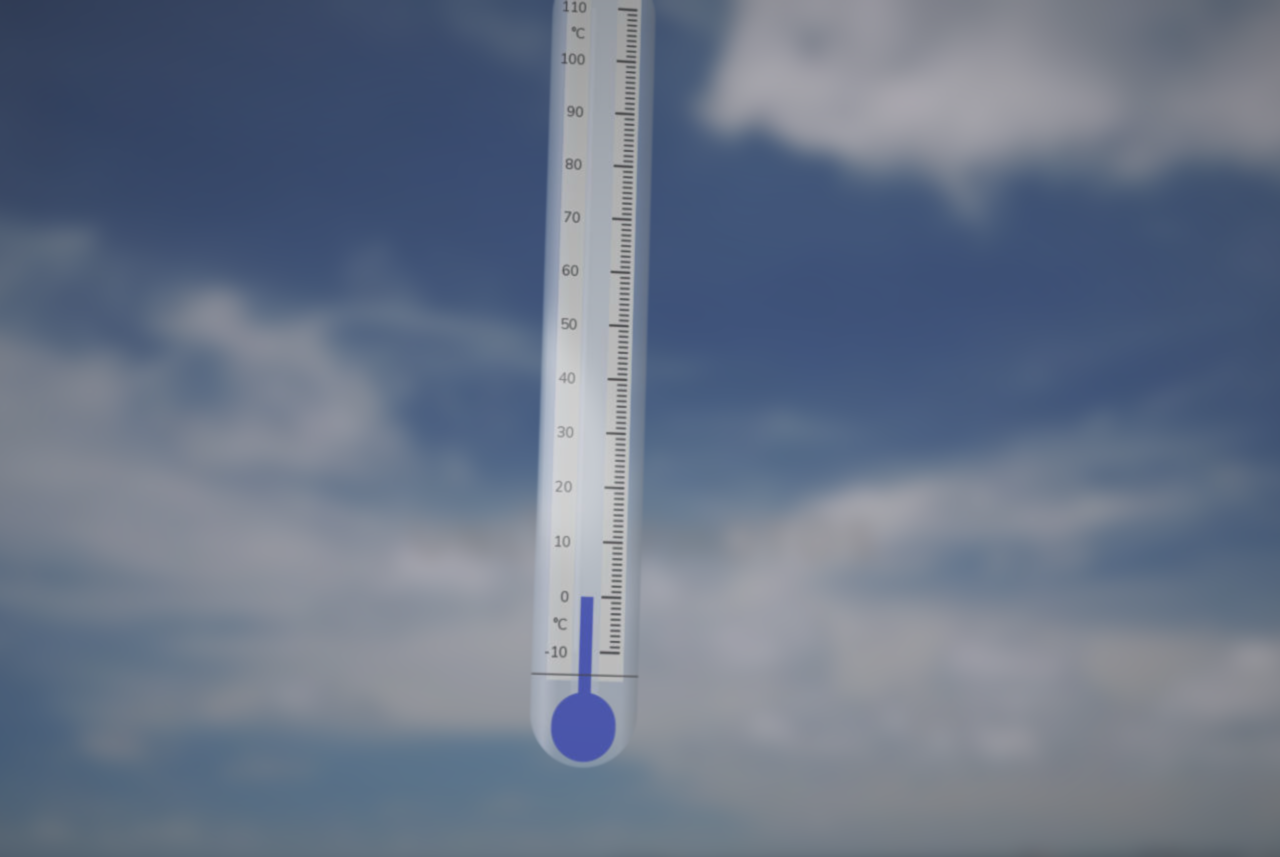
0 °C
